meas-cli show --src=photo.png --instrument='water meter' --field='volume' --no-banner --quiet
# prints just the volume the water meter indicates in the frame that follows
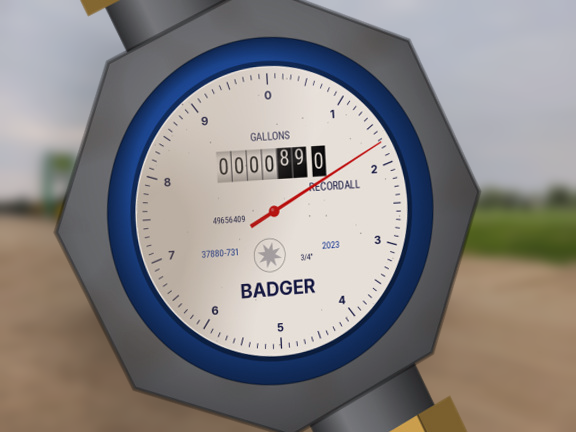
891.7 gal
